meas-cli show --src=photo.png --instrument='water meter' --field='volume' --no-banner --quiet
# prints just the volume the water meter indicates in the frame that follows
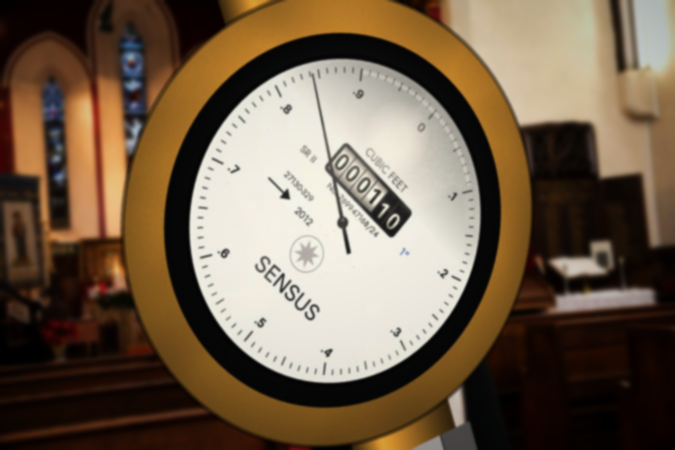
109.84 ft³
